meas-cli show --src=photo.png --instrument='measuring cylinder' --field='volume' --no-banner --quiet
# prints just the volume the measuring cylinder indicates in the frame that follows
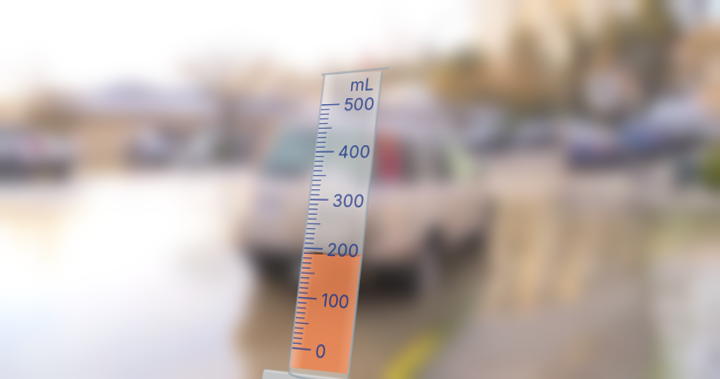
190 mL
